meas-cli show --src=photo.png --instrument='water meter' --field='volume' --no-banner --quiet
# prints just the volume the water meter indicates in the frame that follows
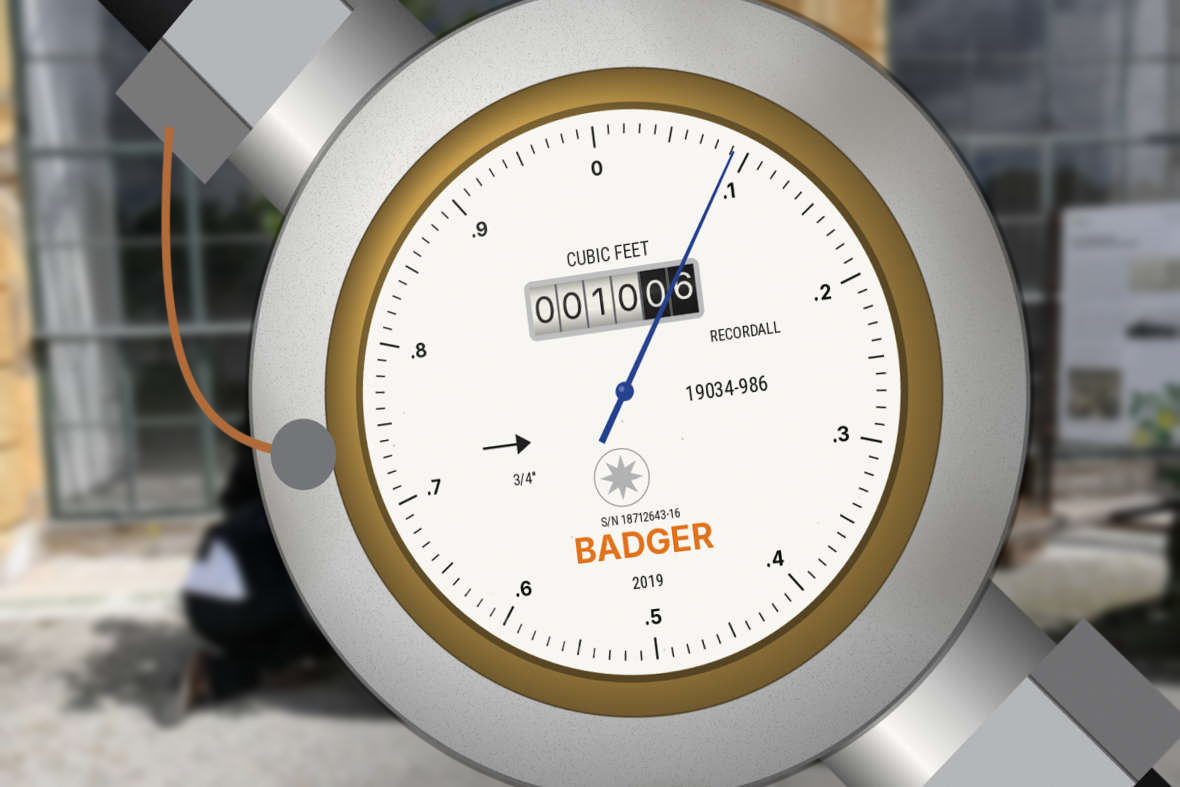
1006.09 ft³
